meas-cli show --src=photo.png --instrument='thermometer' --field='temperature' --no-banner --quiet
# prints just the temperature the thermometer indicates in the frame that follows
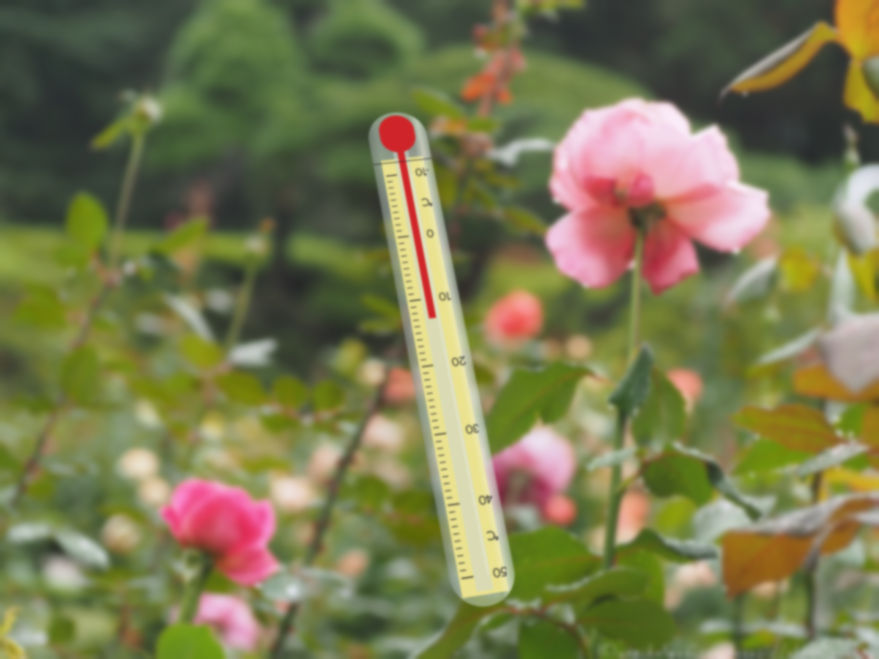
13 °C
